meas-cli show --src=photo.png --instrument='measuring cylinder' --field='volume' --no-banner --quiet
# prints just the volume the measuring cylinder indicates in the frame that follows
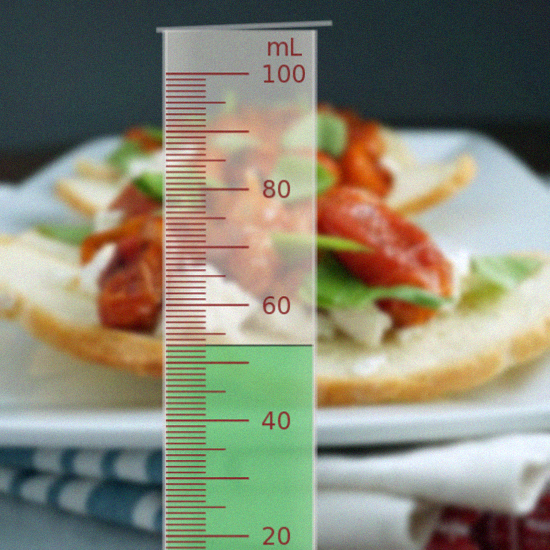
53 mL
